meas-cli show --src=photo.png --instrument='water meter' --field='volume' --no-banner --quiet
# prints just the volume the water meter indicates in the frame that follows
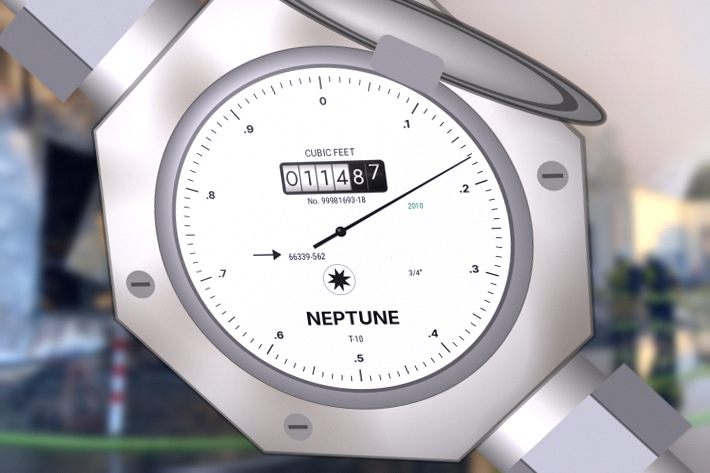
11487.17 ft³
